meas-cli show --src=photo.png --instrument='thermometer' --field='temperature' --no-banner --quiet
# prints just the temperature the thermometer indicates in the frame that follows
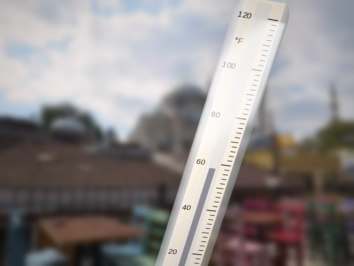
58 °F
